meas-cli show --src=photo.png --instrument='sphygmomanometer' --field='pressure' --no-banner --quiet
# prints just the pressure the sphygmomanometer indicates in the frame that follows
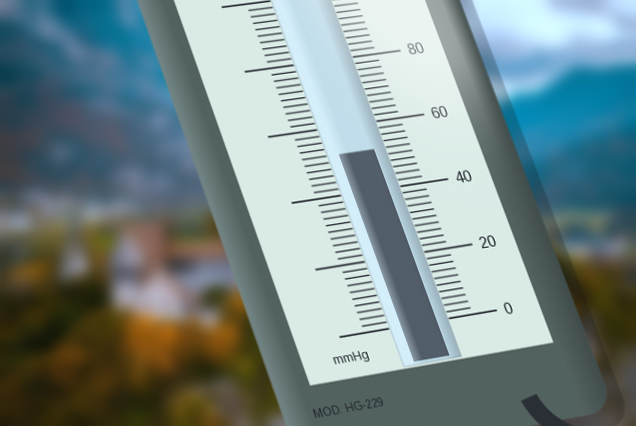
52 mmHg
